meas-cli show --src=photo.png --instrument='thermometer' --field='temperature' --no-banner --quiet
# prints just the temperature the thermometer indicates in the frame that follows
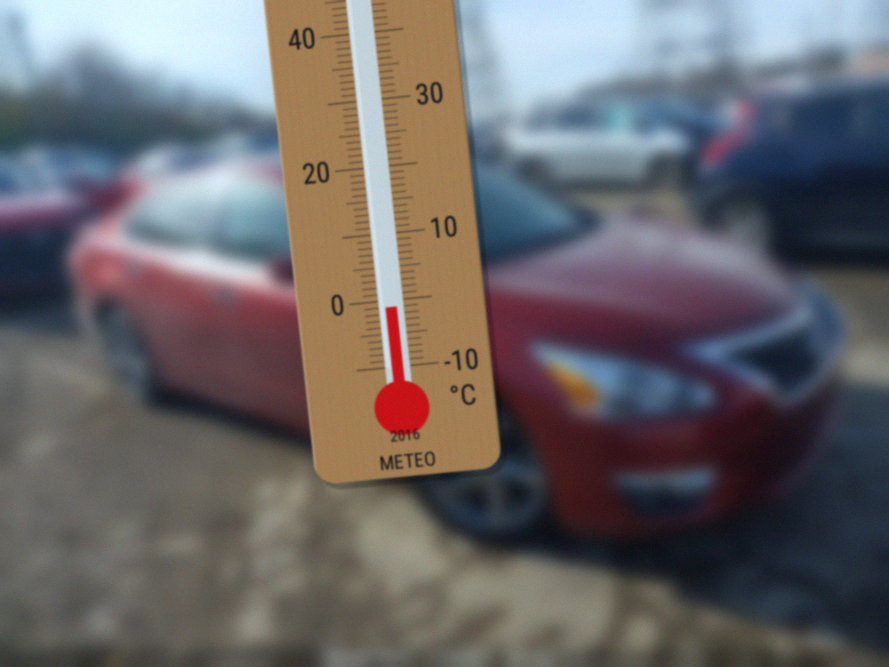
-1 °C
